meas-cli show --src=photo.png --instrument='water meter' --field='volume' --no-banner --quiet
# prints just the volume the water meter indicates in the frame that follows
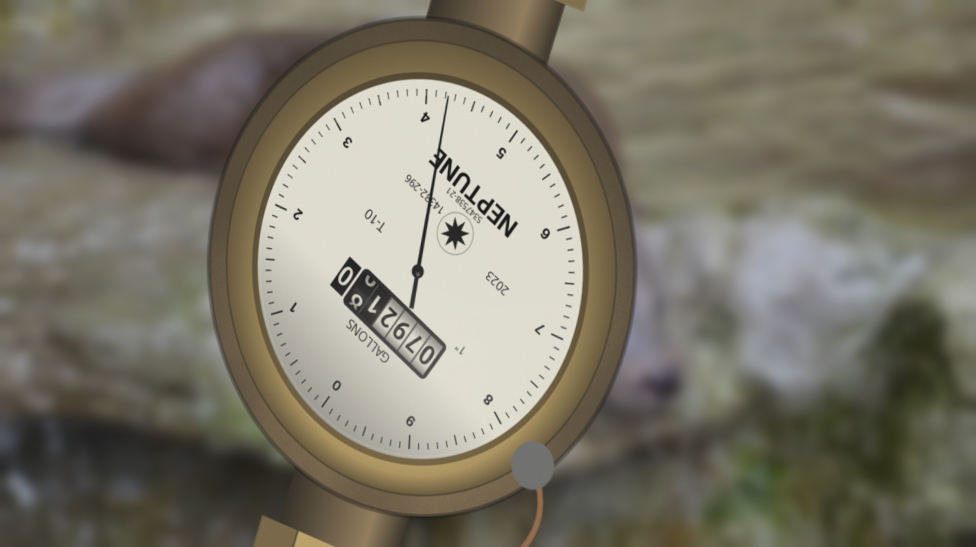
792184.2 gal
